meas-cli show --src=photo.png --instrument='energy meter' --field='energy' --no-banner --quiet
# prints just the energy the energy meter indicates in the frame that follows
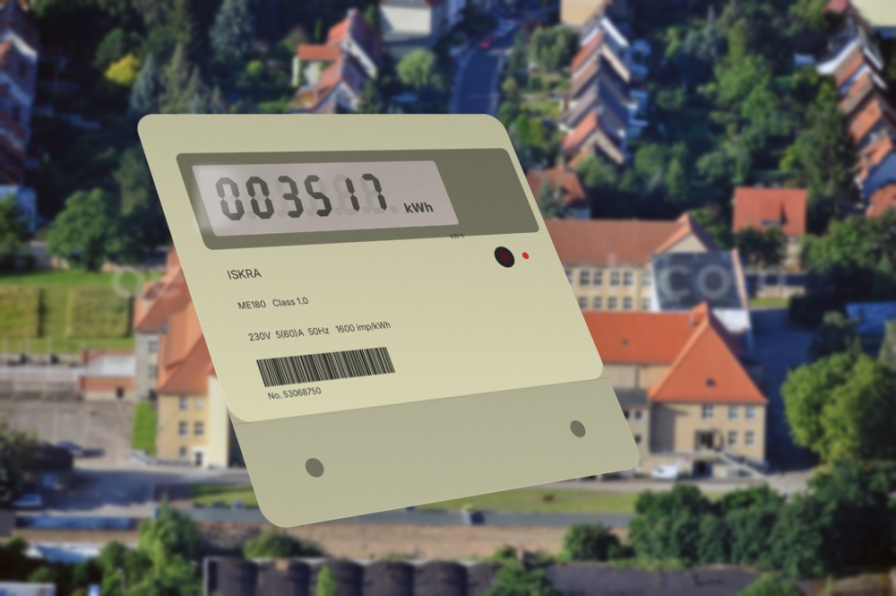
3517 kWh
